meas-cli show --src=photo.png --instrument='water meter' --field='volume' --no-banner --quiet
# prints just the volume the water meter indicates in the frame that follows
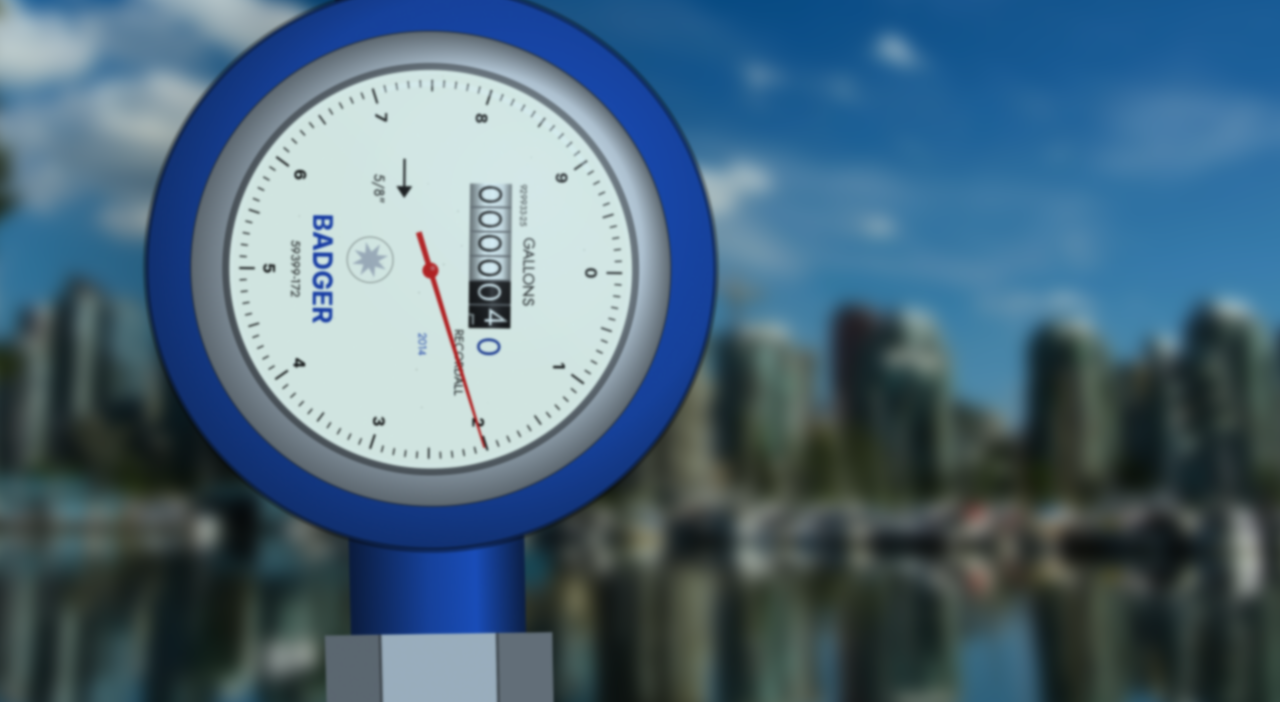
42.0 gal
